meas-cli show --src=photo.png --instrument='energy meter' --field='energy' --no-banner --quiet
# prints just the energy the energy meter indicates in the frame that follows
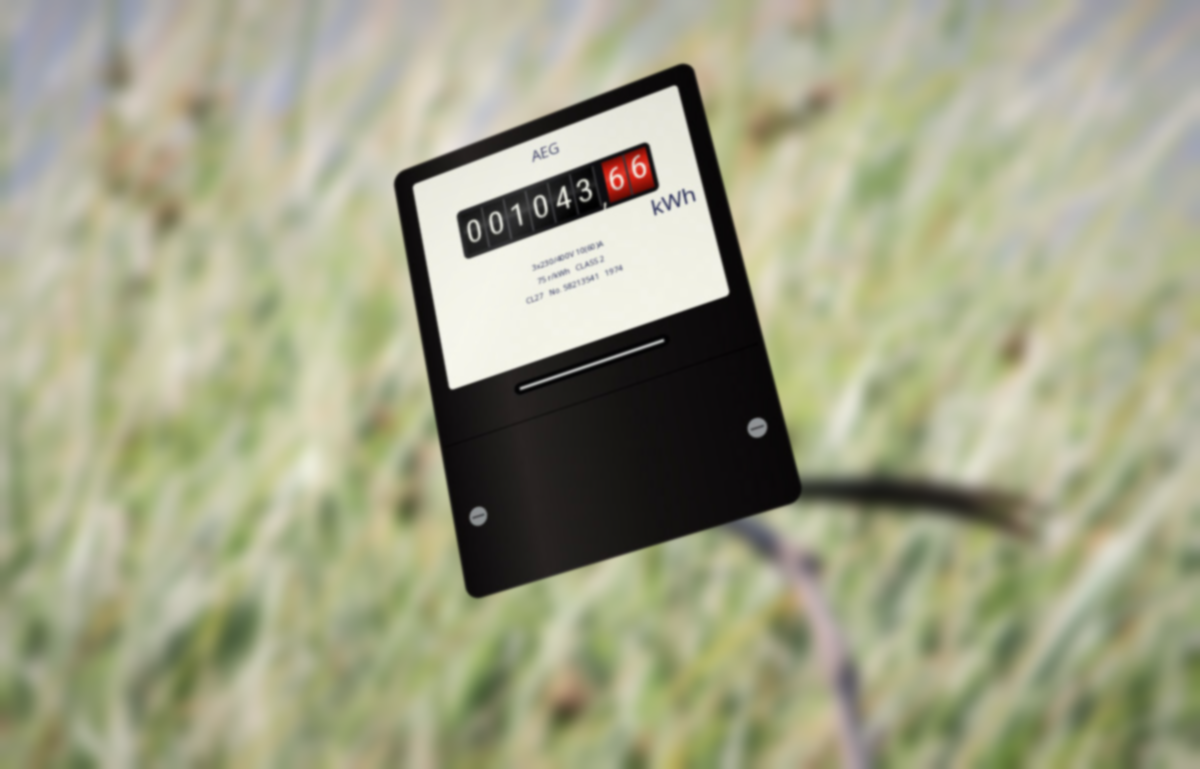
1043.66 kWh
